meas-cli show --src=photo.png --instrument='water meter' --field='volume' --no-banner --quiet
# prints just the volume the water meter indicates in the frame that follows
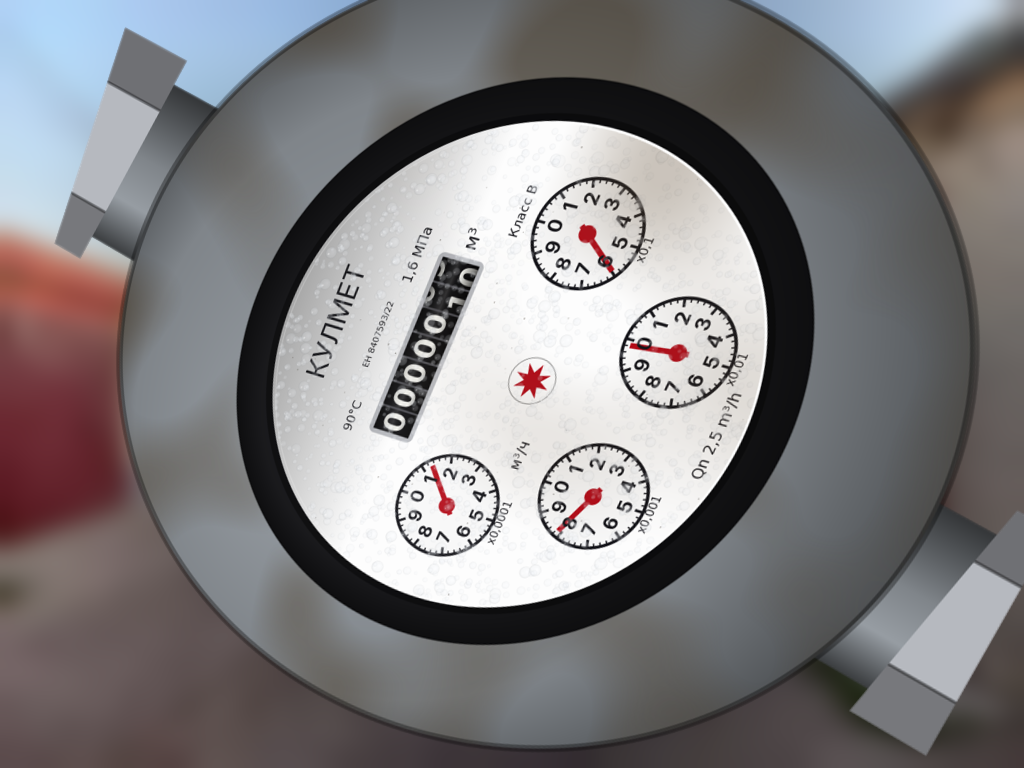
9.5981 m³
